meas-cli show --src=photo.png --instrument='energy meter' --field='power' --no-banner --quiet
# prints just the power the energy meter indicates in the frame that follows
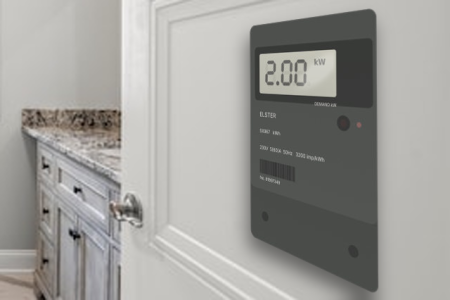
2.00 kW
